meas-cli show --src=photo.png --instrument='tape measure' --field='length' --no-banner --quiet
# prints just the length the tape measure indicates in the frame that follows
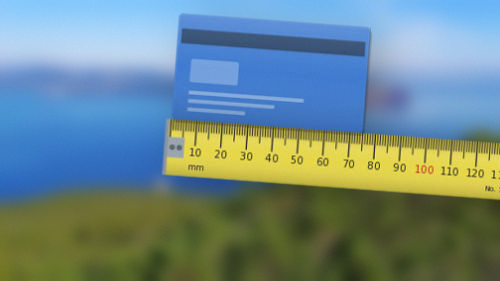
75 mm
